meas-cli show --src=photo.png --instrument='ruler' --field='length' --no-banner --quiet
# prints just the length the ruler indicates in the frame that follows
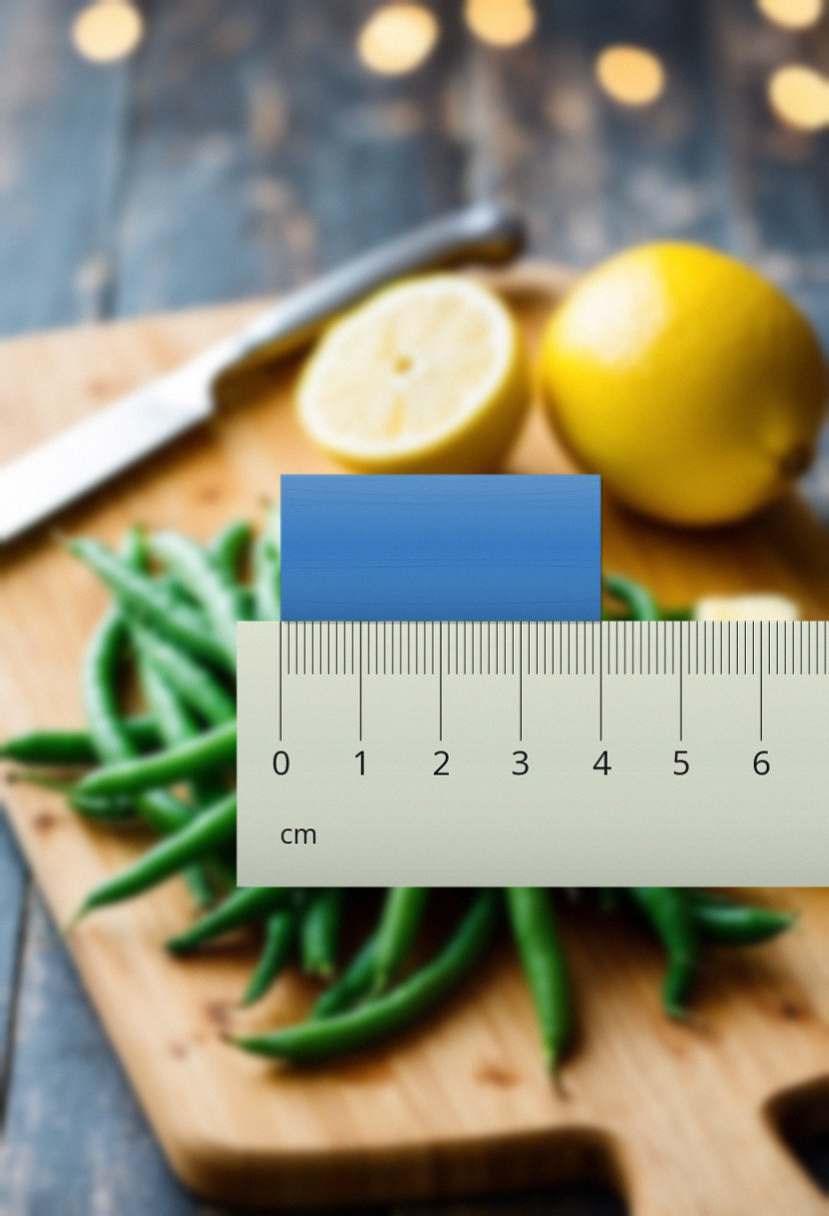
4 cm
